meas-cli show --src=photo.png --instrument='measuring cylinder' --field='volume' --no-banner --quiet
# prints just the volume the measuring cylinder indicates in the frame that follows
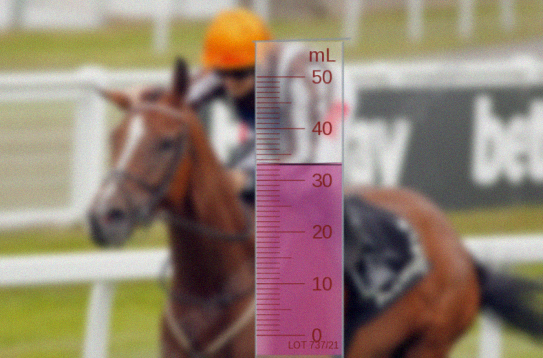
33 mL
